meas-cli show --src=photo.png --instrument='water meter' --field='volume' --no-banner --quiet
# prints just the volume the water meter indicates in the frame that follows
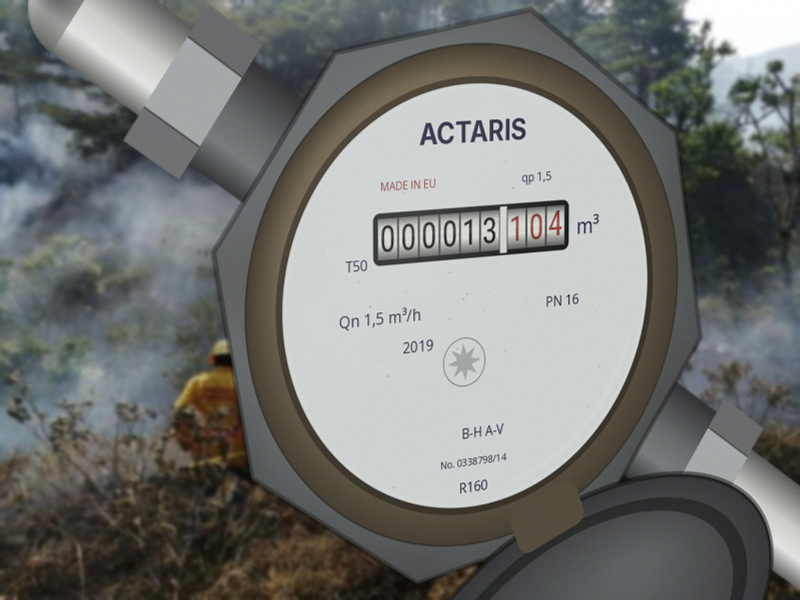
13.104 m³
